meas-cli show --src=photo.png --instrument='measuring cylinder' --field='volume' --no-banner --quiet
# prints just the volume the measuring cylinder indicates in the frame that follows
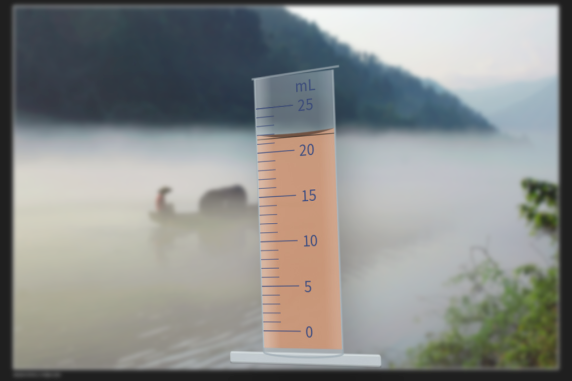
21.5 mL
